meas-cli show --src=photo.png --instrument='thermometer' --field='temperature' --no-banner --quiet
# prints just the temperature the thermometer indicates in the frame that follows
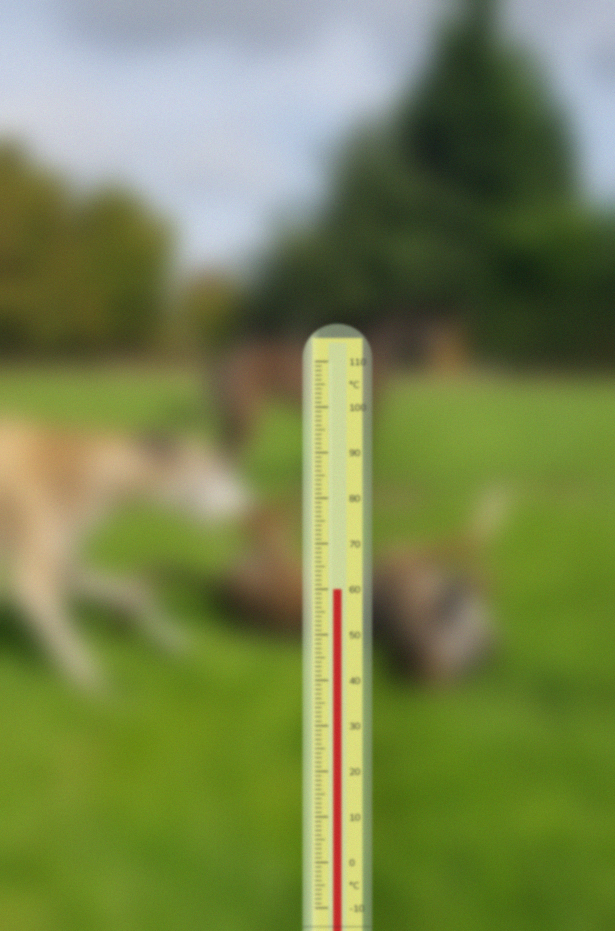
60 °C
